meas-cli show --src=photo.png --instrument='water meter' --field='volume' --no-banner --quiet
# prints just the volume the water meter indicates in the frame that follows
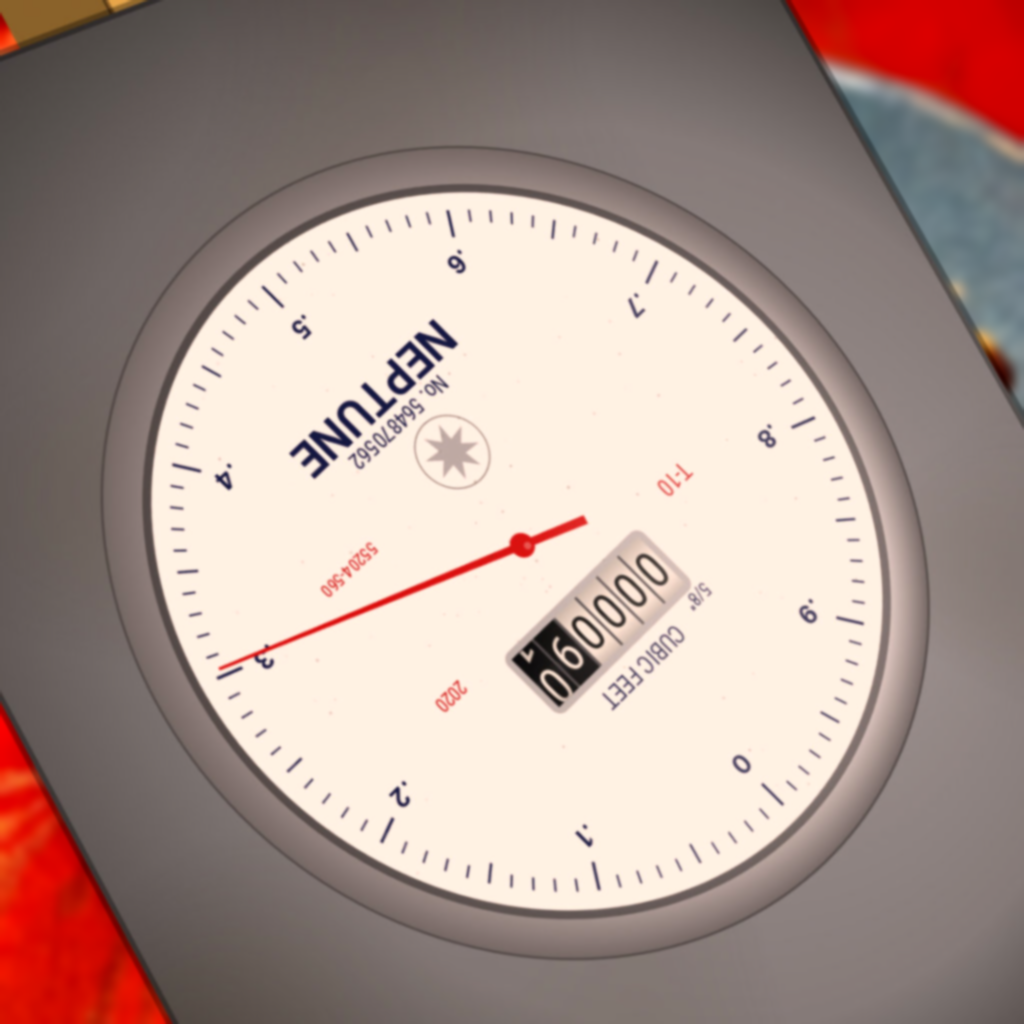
90.30 ft³
